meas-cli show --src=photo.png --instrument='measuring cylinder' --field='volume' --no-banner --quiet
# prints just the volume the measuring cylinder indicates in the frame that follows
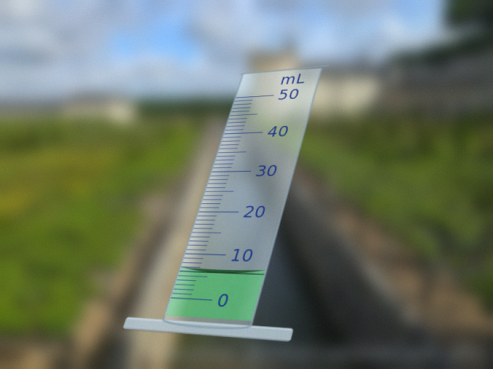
6 mL
